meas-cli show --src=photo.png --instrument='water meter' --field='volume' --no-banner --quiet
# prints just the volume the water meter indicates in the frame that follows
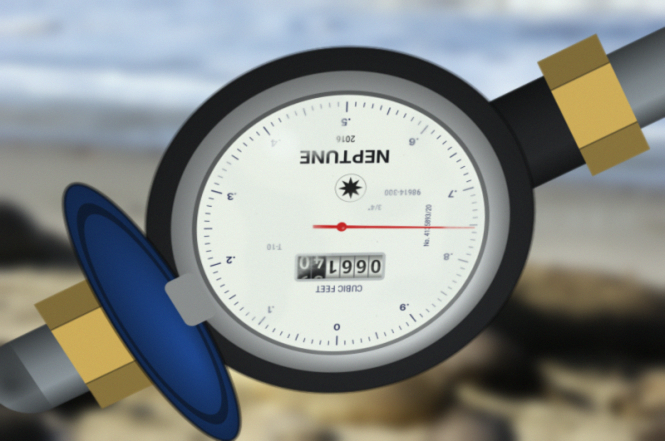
66139.75 ft³
